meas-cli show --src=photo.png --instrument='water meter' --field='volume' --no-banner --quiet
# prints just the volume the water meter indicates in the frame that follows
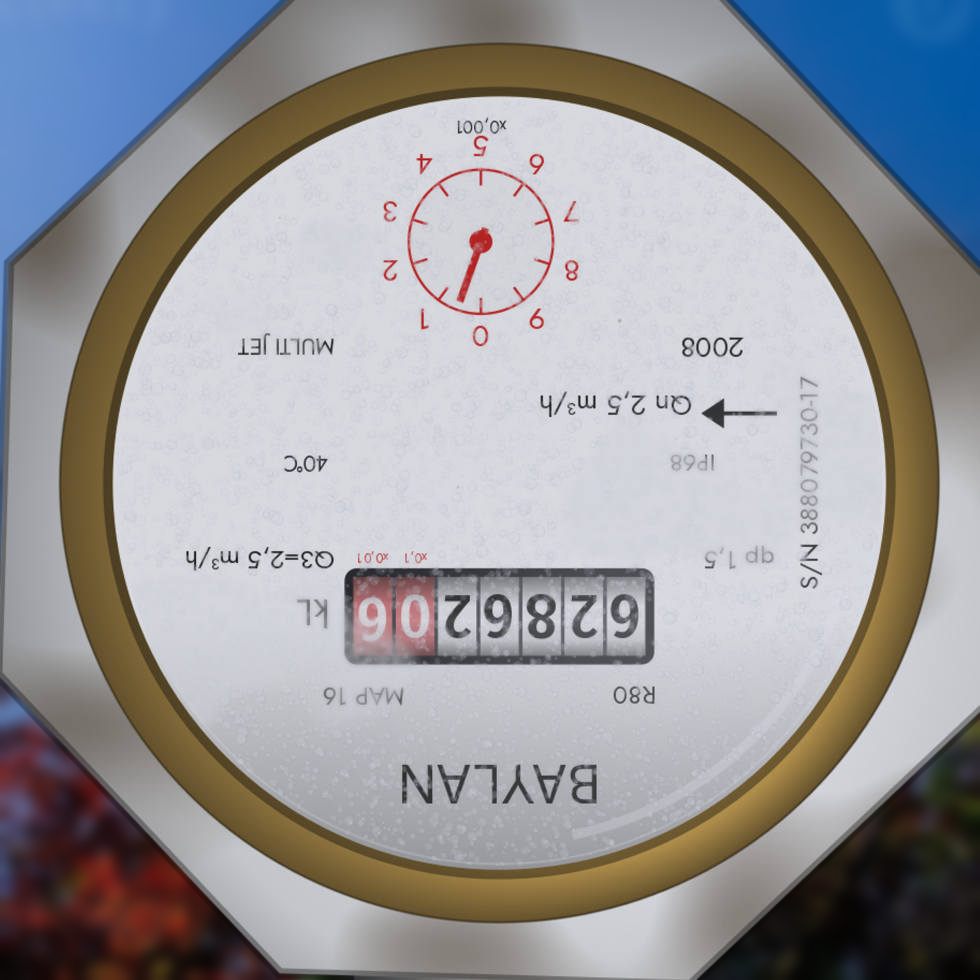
62862.060 kL
